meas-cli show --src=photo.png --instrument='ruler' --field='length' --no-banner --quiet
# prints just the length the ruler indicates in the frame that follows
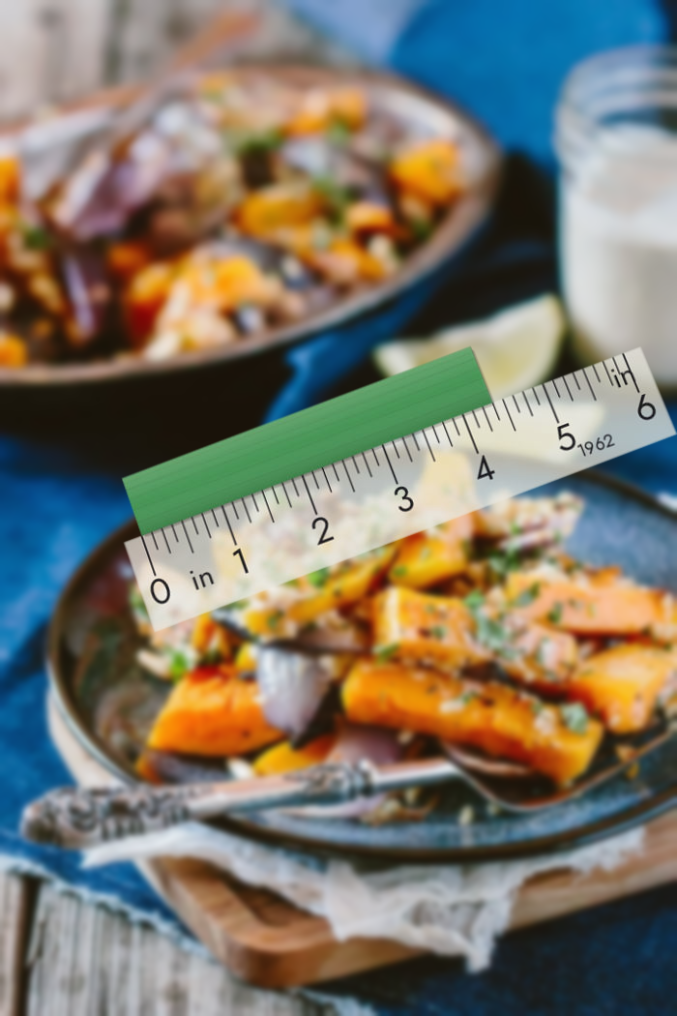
4.375 in
